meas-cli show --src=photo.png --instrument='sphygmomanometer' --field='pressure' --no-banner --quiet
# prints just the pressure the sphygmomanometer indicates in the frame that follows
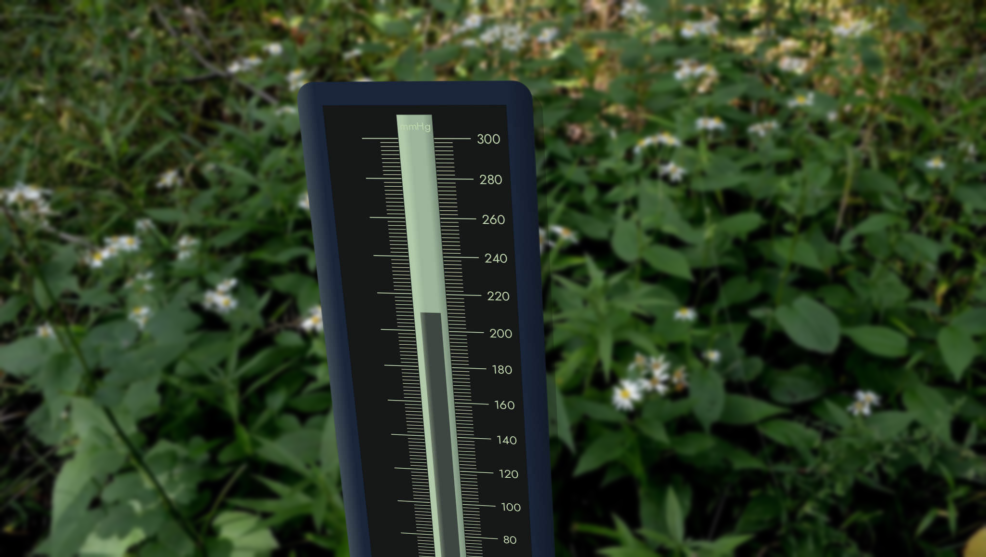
210 mmHg
